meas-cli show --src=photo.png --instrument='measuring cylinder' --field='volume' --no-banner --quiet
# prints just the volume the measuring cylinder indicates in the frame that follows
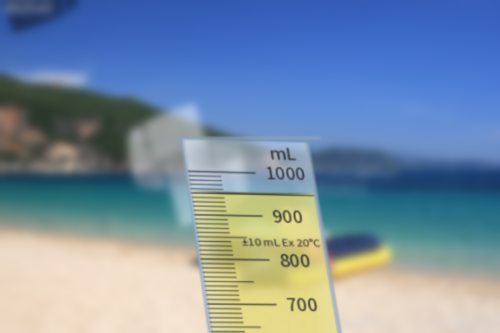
950 mL
